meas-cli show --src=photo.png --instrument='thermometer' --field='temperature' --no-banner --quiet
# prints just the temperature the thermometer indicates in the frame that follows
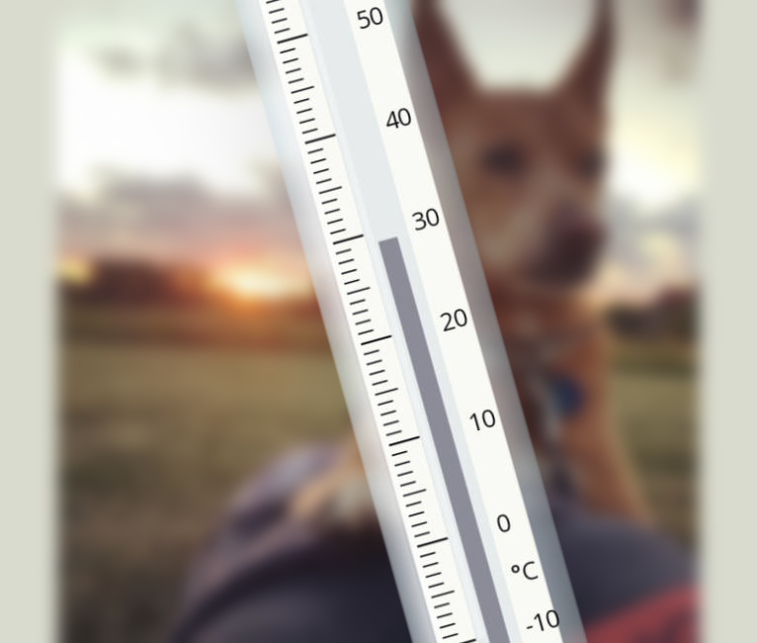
29 °C
